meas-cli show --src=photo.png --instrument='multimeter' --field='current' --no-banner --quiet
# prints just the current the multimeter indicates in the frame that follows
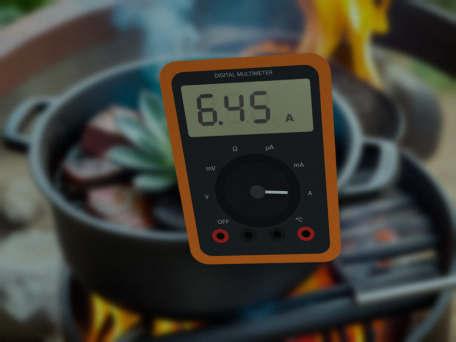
6.45 A
